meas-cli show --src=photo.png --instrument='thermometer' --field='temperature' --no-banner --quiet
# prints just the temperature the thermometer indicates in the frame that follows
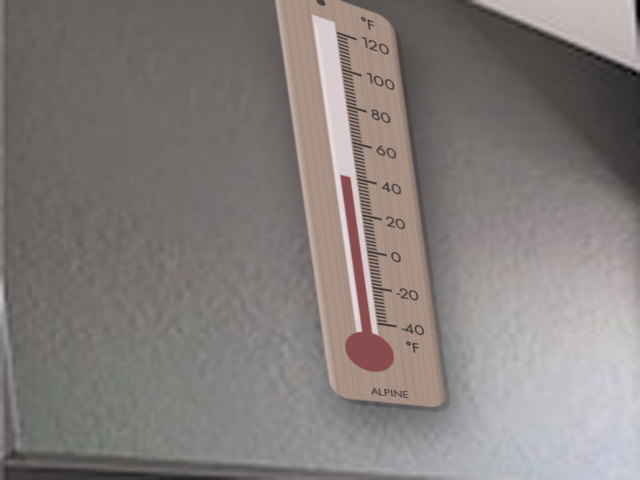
40 °F
